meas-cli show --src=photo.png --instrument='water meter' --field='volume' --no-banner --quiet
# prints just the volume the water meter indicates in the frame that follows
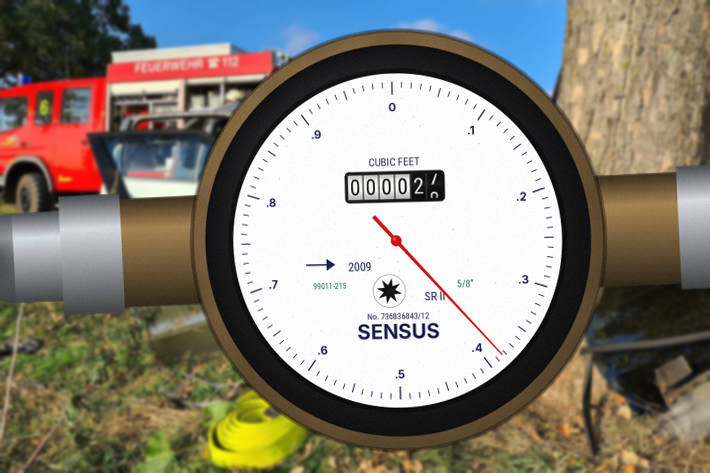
27.38 ft³
